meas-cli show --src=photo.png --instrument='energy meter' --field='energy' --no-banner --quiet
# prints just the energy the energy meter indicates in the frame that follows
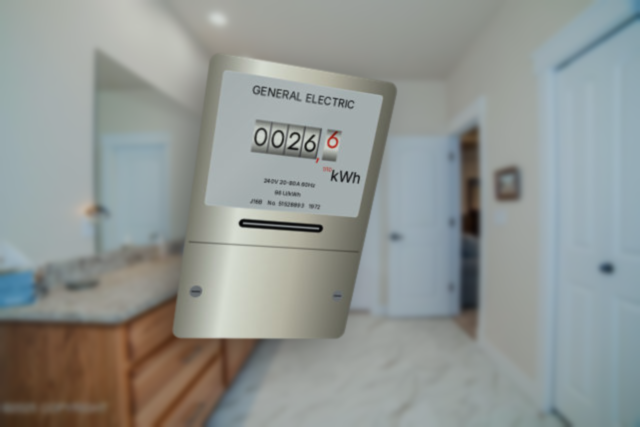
26.6 kWh
